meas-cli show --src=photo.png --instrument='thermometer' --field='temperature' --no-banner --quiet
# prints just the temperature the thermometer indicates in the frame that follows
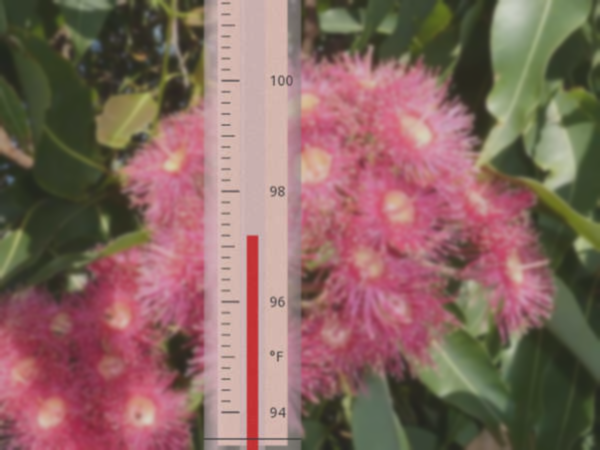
97.2 °F
